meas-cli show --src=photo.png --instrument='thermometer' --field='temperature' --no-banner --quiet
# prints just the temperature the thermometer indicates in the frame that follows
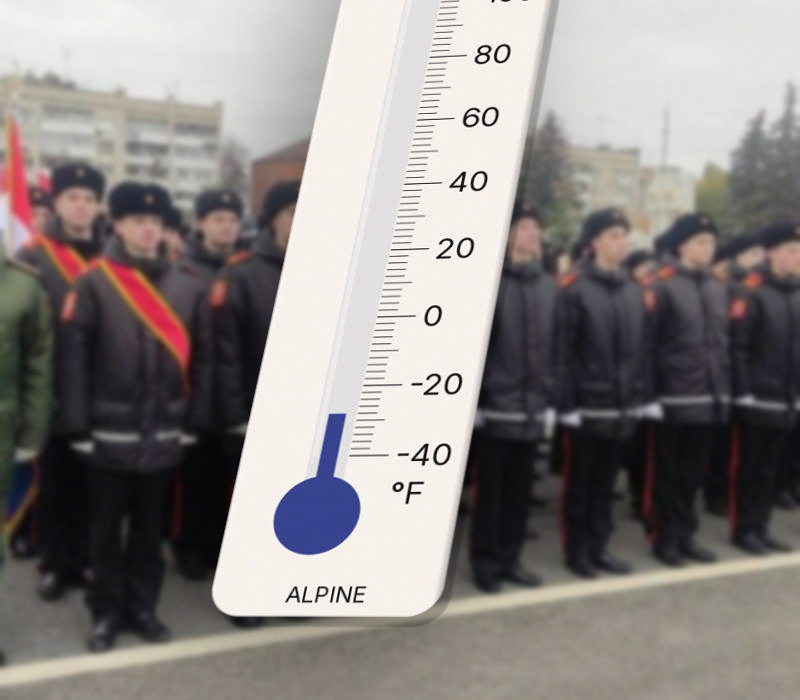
-28 °F
